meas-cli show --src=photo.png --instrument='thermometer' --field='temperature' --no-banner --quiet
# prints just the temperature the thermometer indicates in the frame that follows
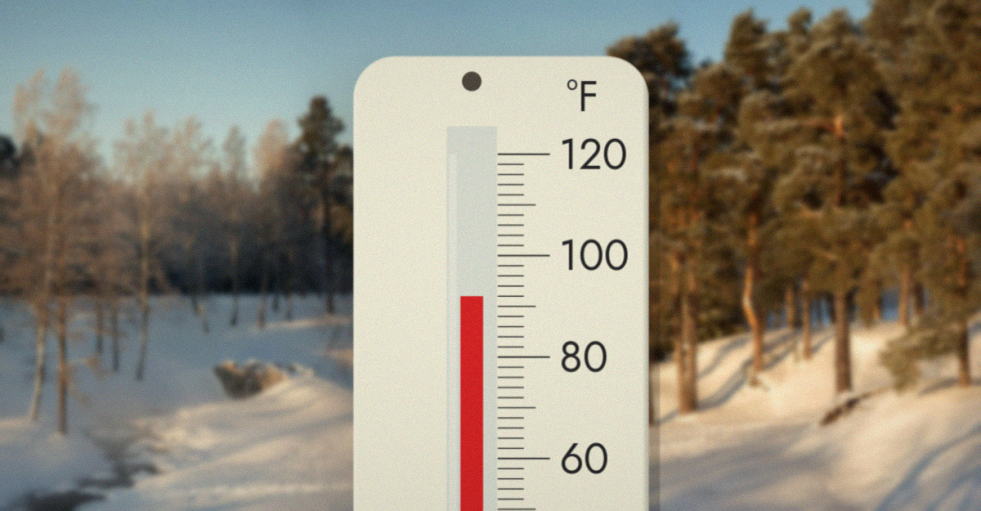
92 °F
